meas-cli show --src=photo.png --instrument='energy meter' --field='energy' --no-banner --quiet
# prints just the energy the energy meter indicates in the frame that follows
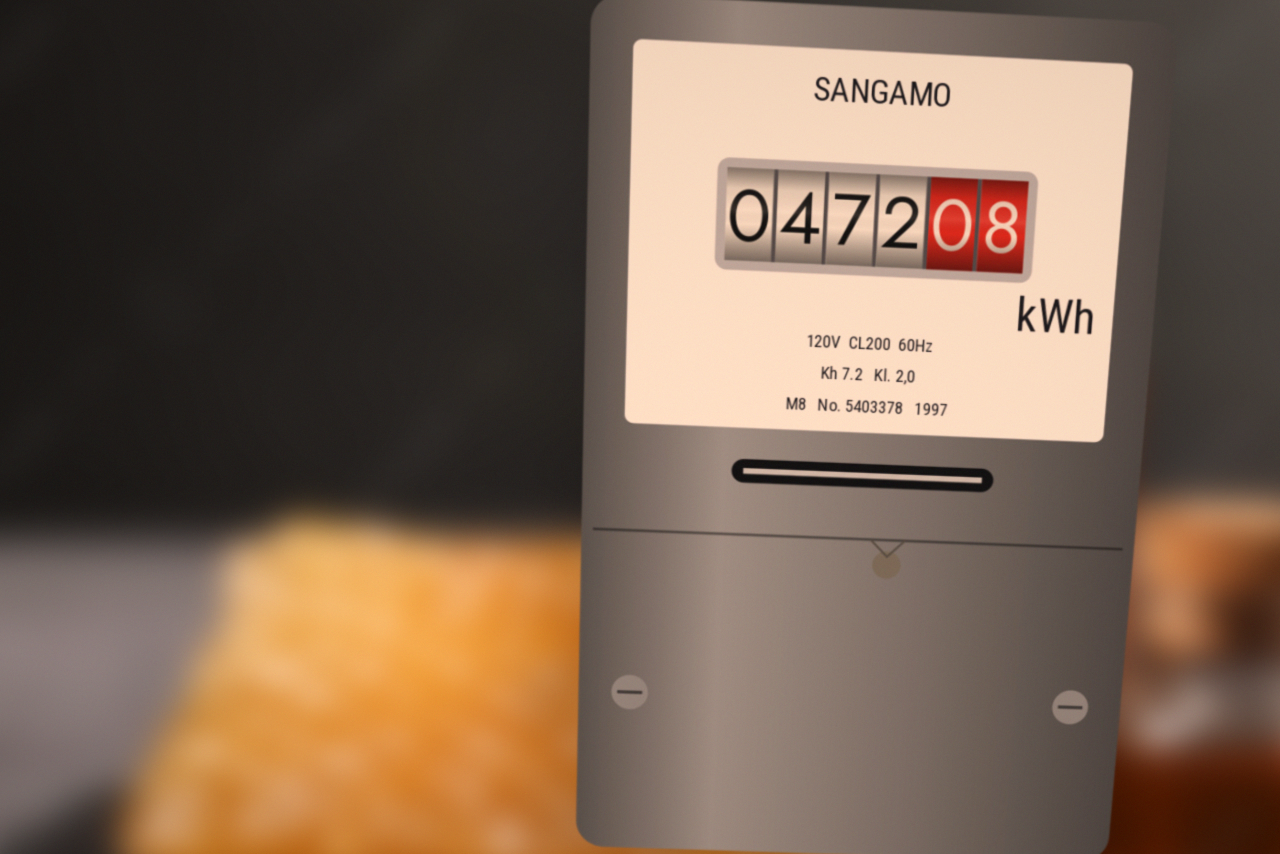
472.08 kWh
